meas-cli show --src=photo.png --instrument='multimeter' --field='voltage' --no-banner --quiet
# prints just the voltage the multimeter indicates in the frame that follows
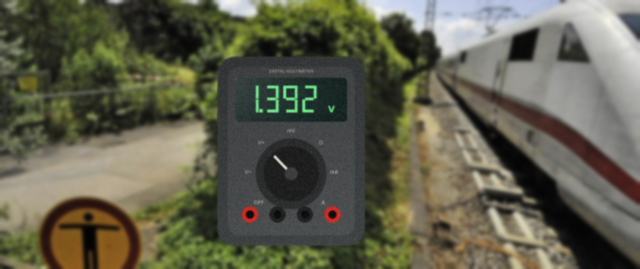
1.392 V
